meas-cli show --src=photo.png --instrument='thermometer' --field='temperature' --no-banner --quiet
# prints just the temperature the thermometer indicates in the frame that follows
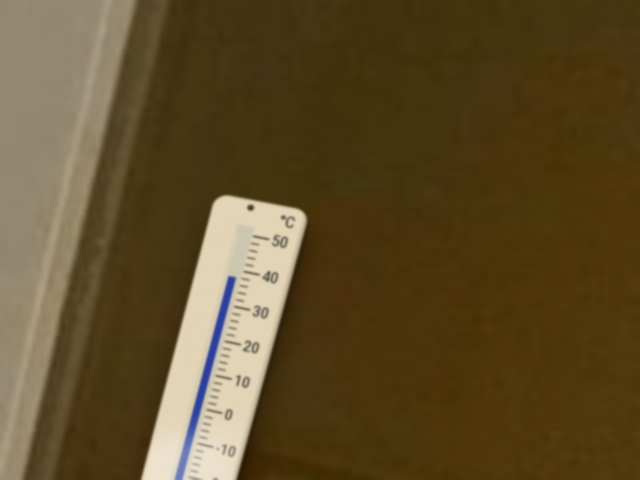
38 °C
